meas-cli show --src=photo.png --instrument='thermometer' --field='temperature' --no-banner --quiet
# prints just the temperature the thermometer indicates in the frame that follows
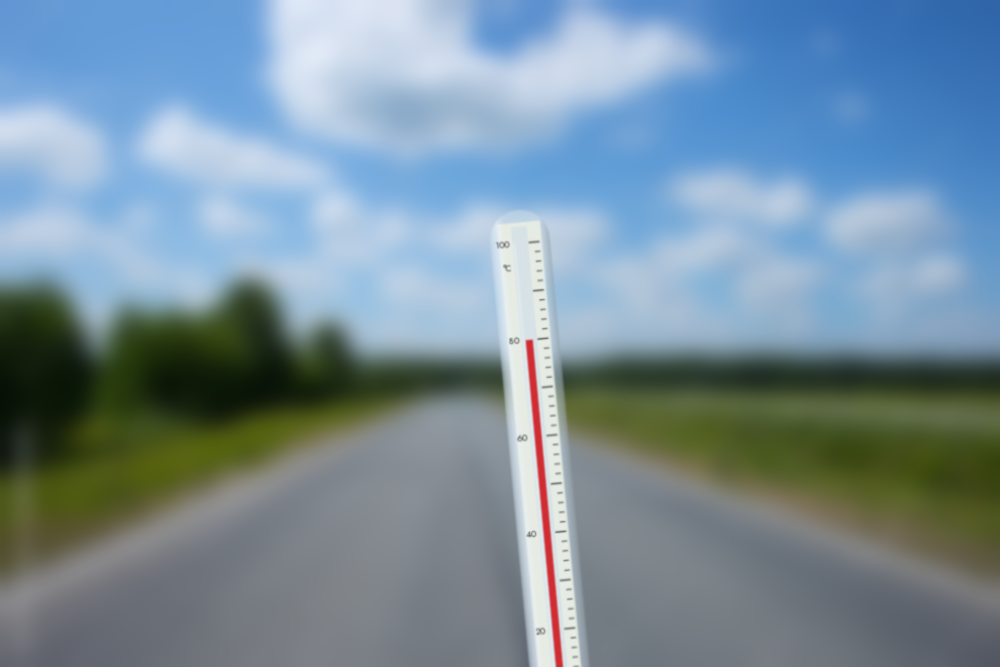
80 °C
